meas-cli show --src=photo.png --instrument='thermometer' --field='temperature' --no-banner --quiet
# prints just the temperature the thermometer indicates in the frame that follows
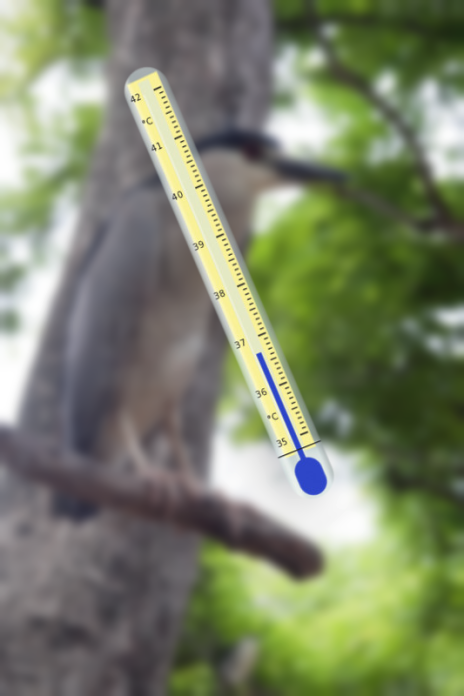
36.7 °C
